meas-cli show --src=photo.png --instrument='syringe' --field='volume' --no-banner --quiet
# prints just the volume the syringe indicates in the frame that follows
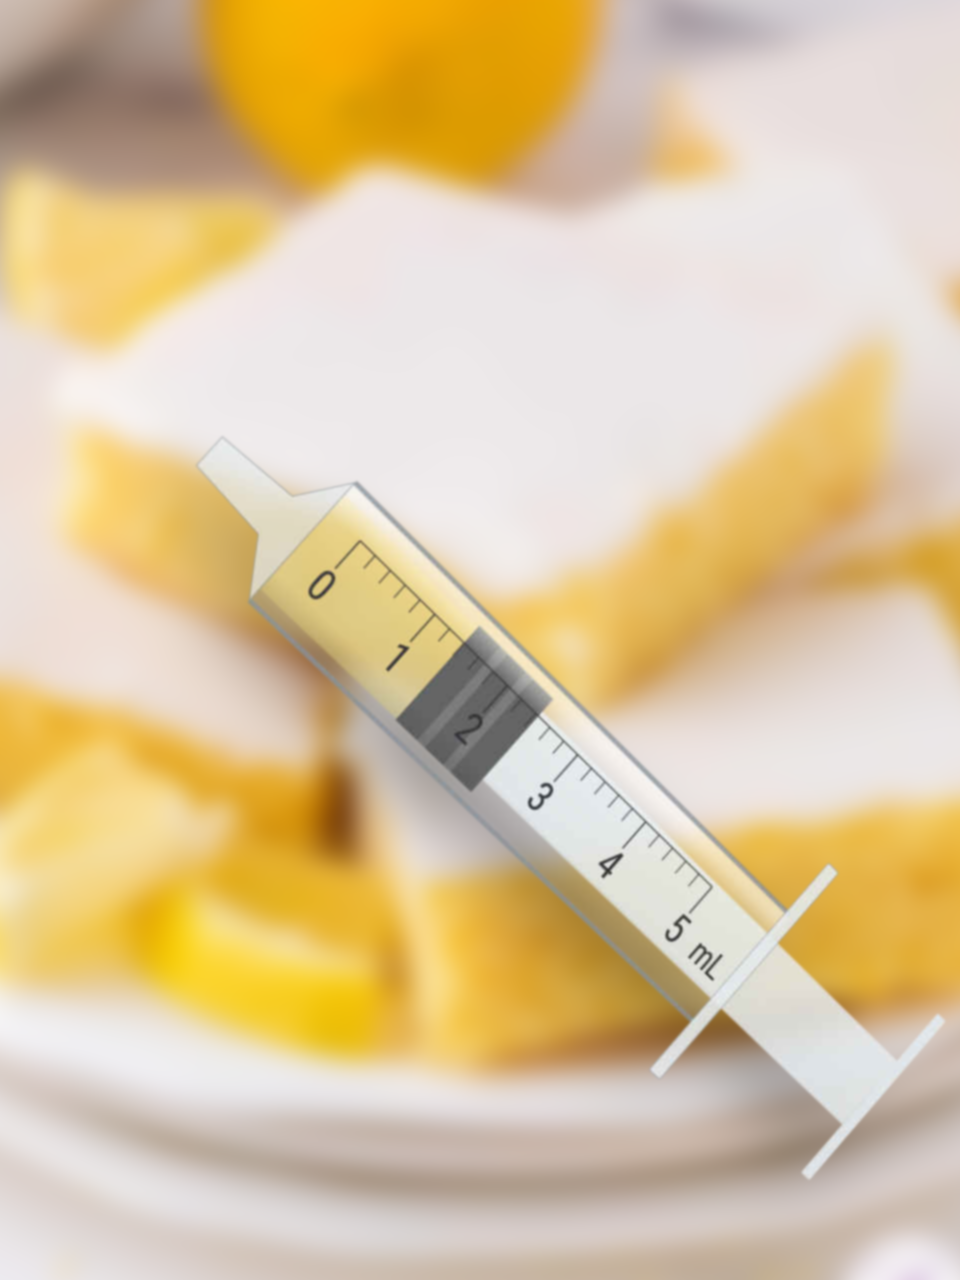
1.4 mL
